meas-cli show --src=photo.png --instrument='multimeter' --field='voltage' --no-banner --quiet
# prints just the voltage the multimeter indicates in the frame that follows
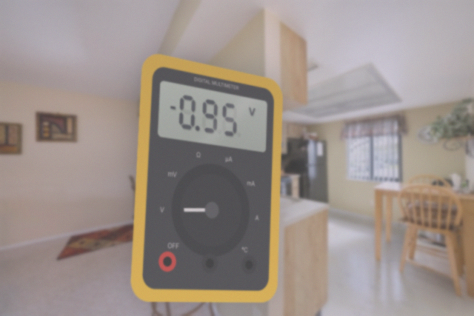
-0.95 V
